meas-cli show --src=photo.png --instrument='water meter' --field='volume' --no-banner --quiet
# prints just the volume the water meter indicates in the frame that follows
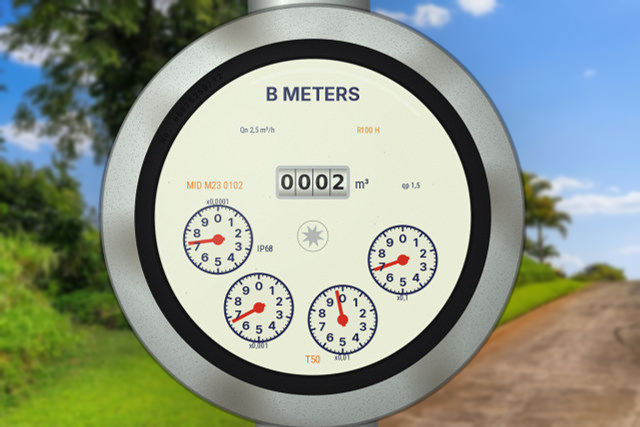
2.6967 m³
